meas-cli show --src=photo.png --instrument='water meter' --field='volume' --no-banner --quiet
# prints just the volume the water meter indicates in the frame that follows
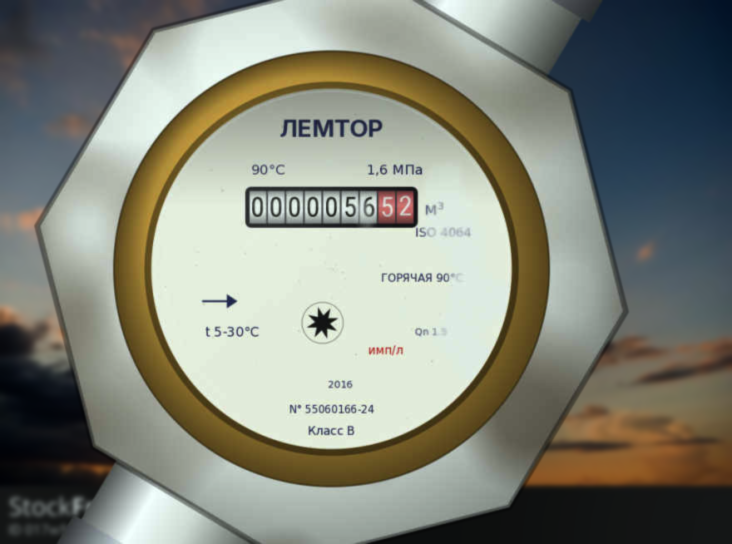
56.52 m³
